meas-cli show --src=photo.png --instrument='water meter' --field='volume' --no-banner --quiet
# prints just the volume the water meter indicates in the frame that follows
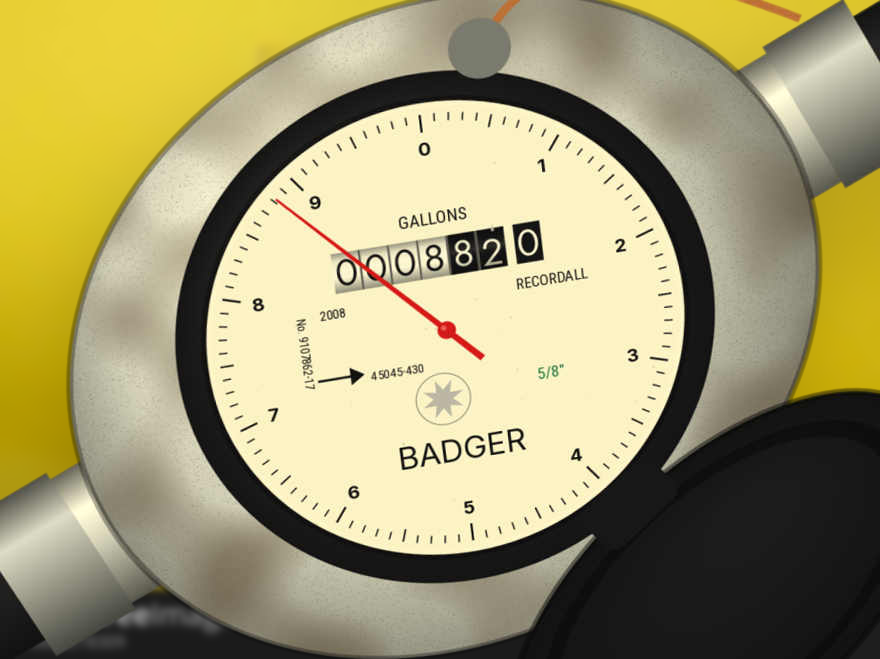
8818.8 gal
